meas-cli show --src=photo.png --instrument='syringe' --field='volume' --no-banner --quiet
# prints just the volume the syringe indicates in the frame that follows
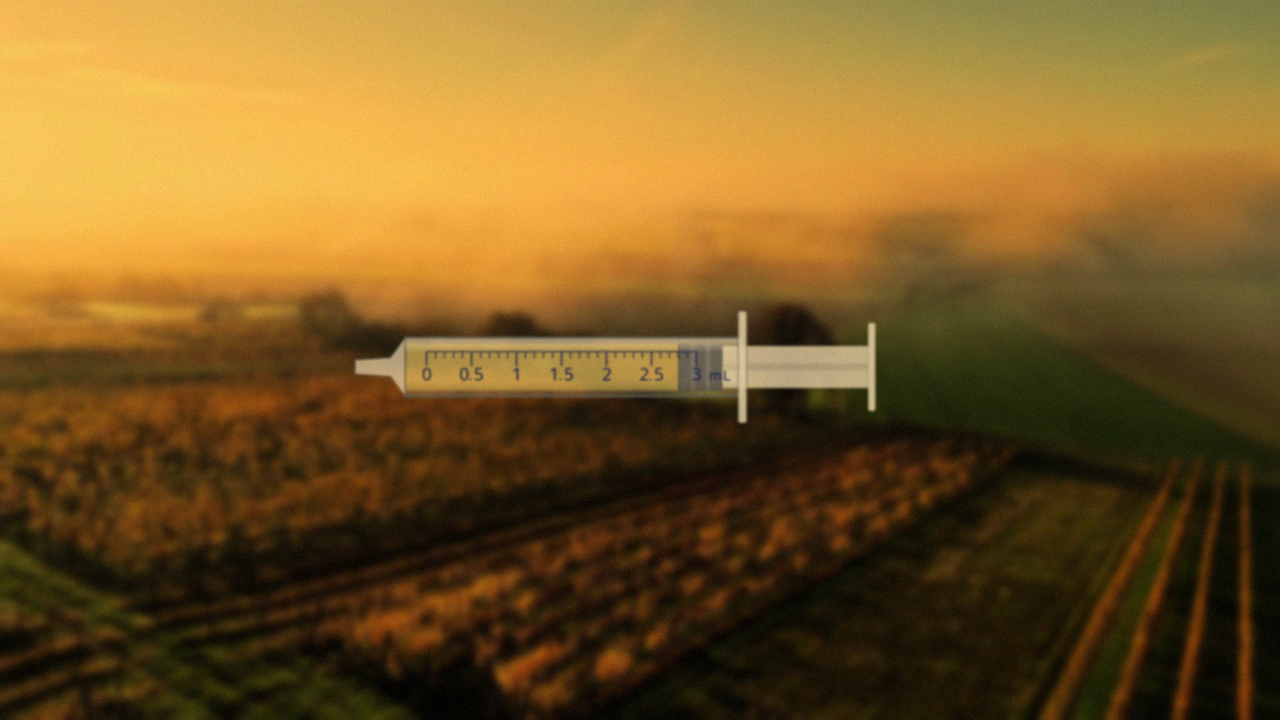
2.8 mL
